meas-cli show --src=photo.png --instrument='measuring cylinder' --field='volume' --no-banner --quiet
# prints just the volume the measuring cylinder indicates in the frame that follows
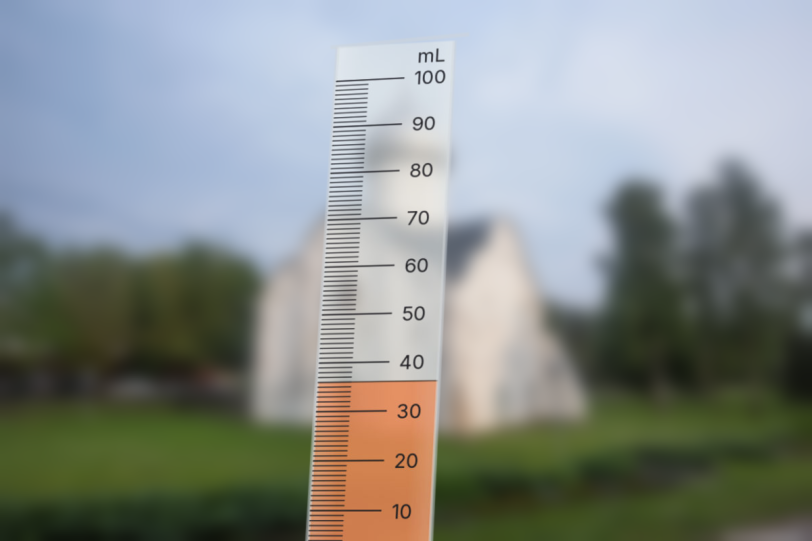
36 mL
